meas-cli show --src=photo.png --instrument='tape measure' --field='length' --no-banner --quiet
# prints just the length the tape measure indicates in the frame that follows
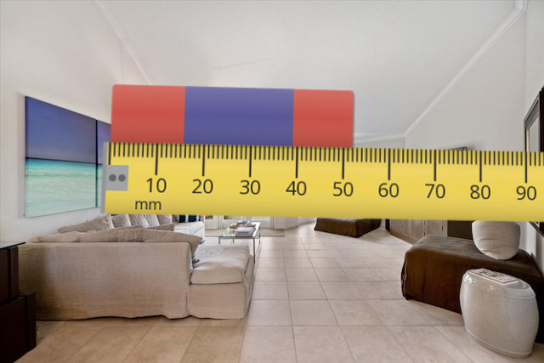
52 mm
